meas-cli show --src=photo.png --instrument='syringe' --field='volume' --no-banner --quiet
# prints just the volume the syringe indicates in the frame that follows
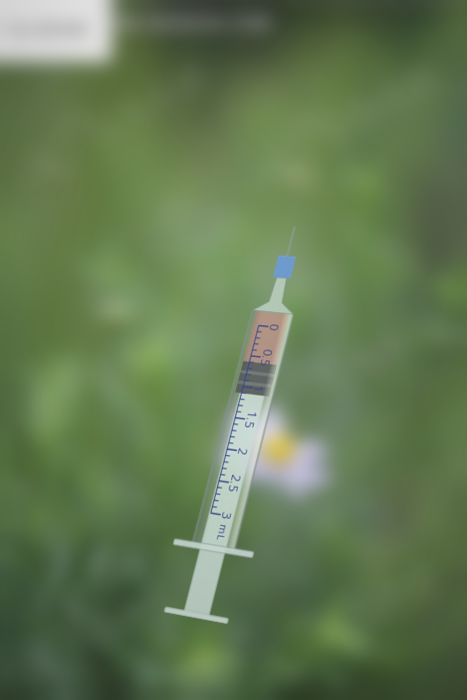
0.6 mL
